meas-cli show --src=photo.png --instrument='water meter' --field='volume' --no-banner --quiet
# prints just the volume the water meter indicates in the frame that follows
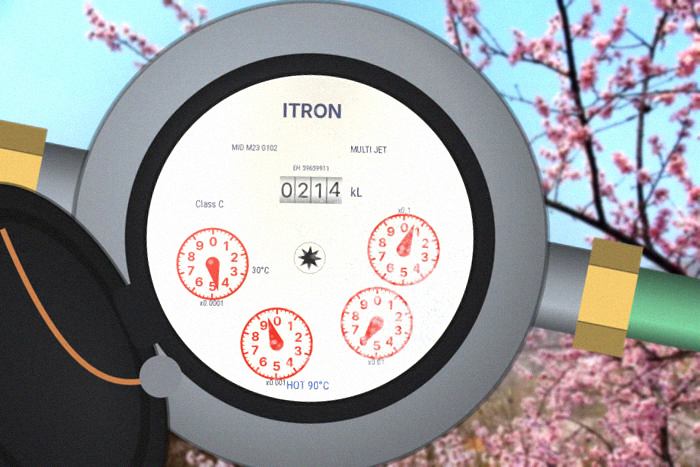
214.0594 kL
